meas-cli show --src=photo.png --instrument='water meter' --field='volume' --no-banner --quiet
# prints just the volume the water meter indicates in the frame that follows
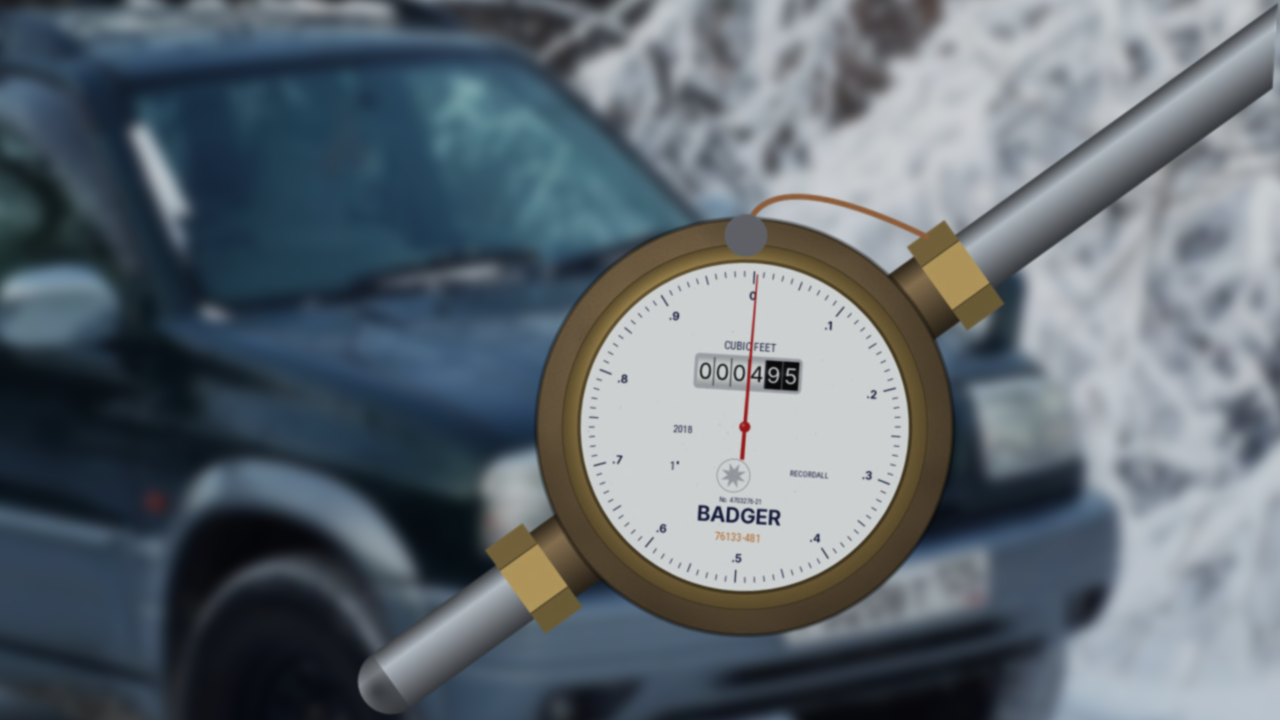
495.00 ft³
